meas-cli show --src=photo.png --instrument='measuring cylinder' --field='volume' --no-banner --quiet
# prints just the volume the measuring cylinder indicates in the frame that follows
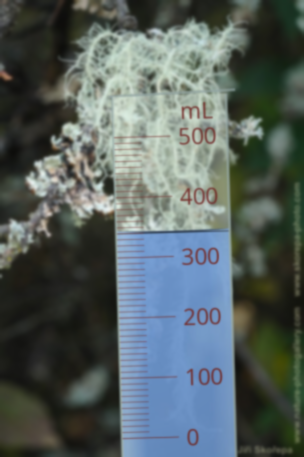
340 mL
